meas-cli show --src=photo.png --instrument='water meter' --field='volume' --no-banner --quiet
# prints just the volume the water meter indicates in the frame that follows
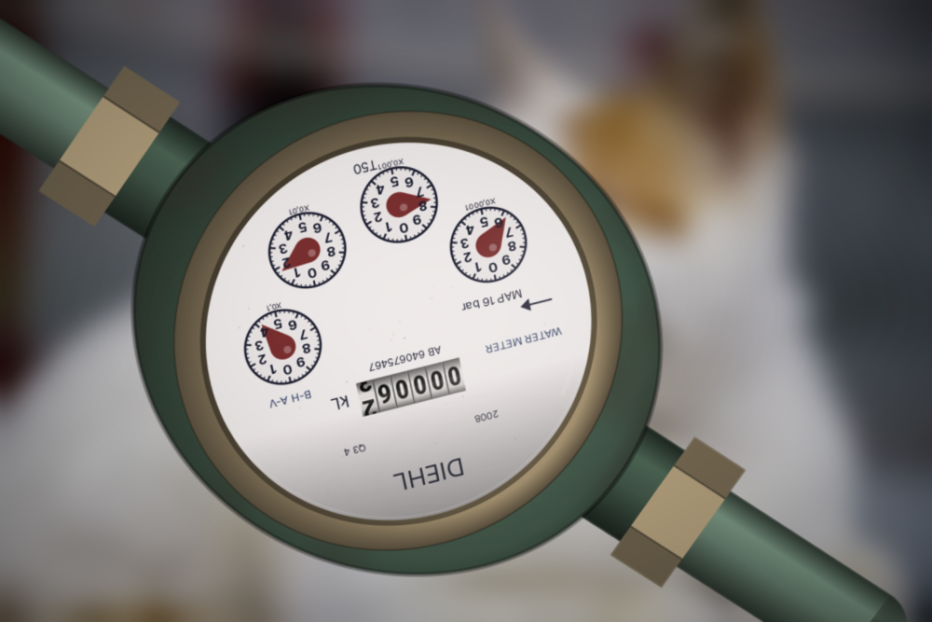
62.4176 kL
